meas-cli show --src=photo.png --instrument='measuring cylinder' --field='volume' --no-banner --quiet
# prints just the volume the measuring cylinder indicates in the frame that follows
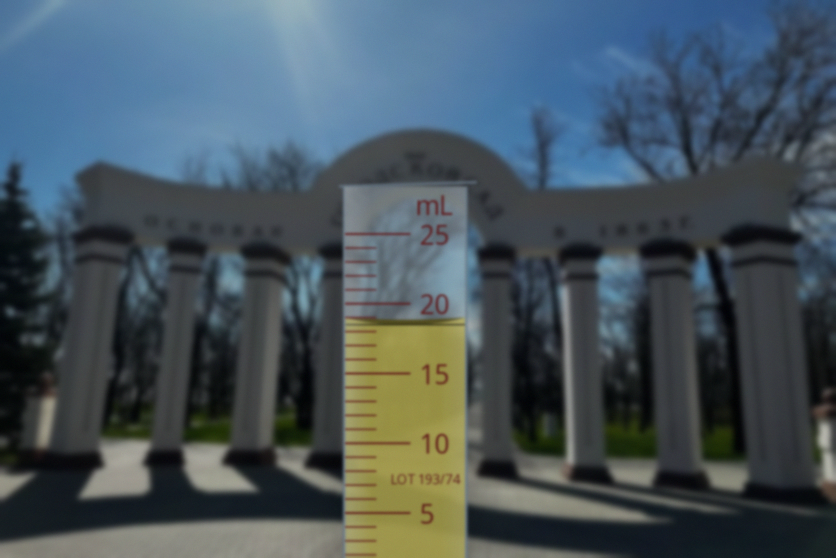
18.5 mL
